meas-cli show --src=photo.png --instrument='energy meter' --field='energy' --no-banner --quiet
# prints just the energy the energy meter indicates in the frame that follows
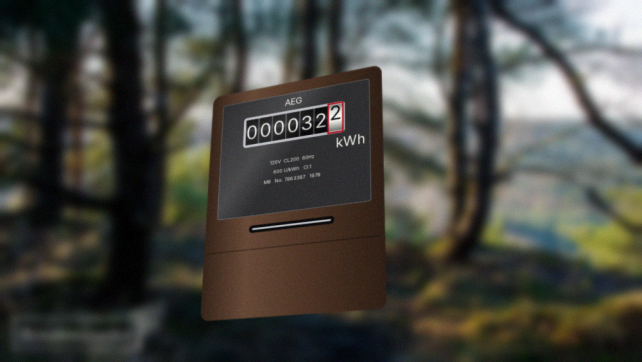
32.2 kWh
